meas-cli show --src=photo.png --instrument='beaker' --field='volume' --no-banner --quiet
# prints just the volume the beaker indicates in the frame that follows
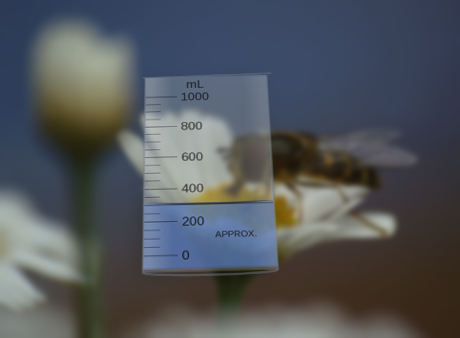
300 mL
